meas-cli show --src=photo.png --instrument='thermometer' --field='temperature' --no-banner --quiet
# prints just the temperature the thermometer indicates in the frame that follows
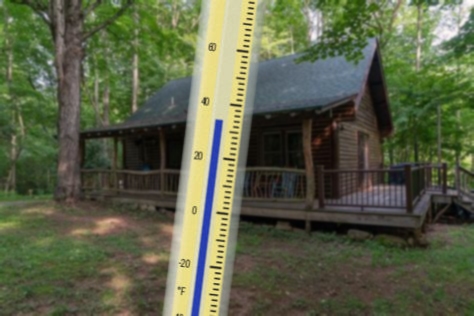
34 °F
